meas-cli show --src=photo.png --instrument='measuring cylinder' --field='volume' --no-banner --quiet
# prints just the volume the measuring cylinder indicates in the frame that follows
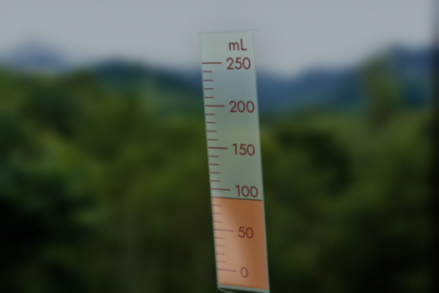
90 mL
